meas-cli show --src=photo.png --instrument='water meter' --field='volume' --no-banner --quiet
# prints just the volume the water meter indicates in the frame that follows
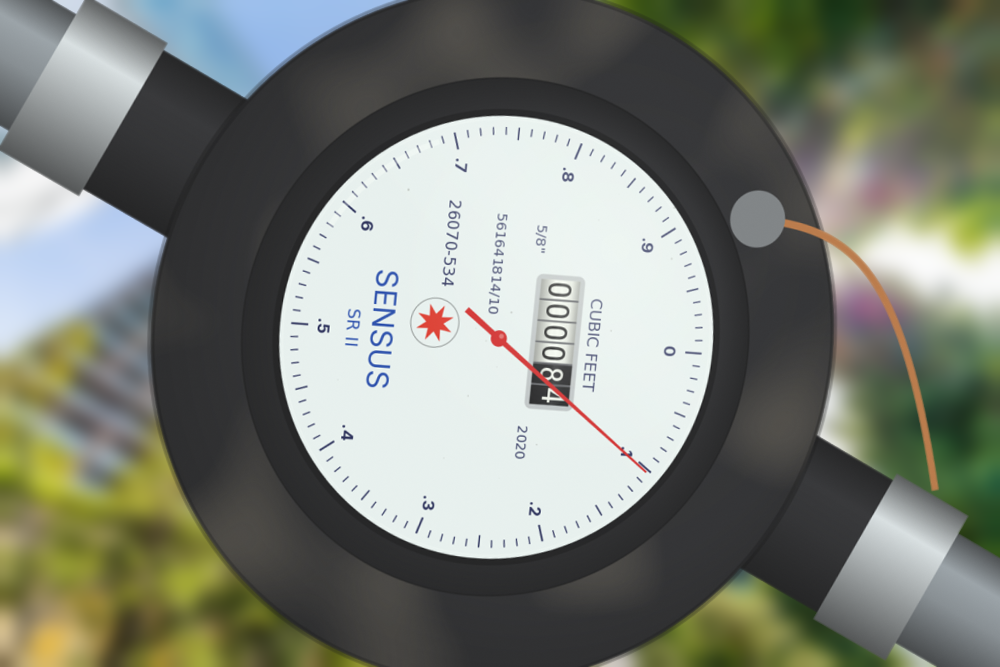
84.10 ft³
